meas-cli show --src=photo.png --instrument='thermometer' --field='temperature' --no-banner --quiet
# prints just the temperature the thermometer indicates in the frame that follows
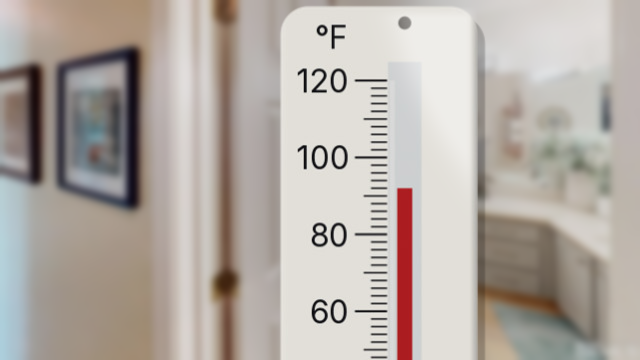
92 °F
